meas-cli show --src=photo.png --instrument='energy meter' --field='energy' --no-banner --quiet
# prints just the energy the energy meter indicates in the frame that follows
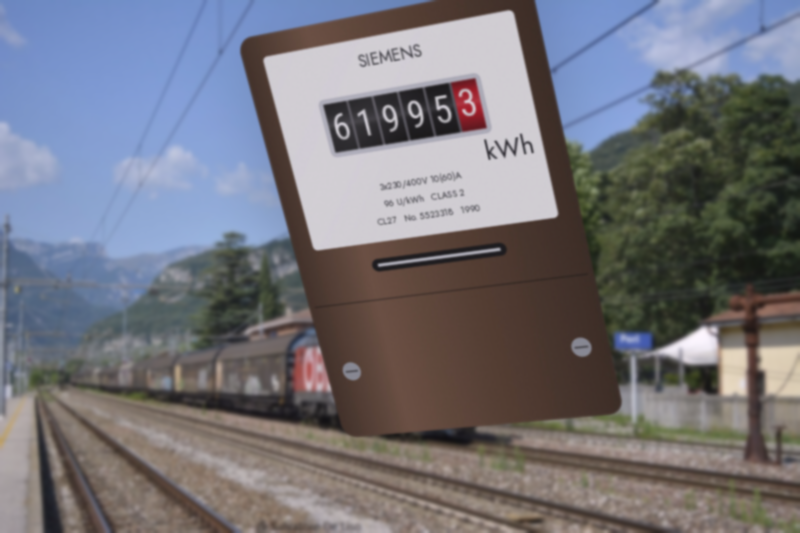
61995.3 kWh
